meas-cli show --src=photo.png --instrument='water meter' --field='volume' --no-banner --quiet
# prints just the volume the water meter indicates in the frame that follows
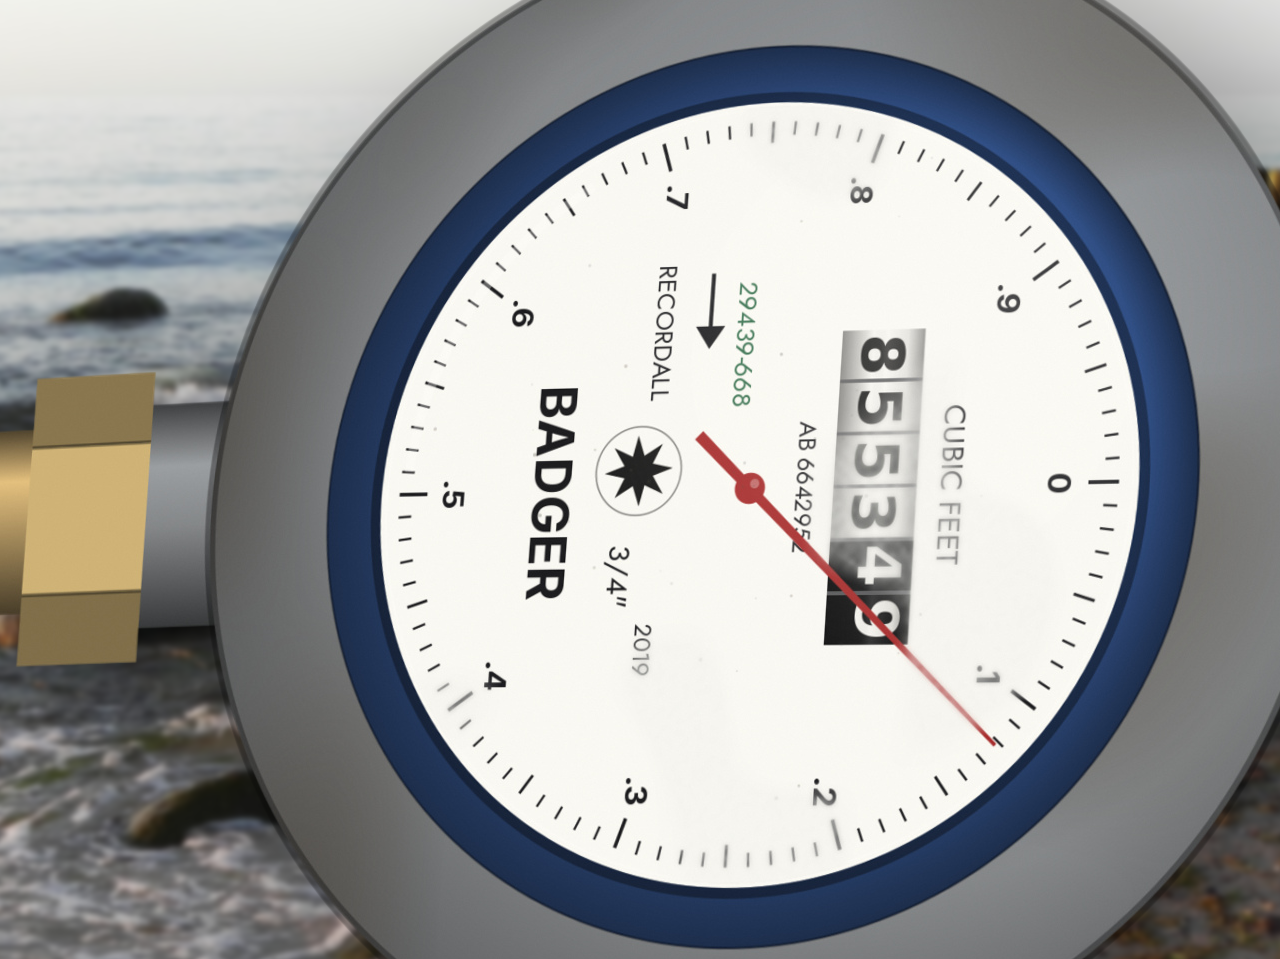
855349.12 ft³
